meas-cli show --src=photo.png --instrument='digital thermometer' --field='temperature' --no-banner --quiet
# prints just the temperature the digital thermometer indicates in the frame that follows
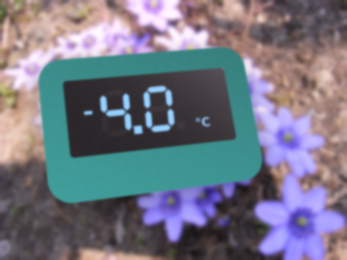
-4.0 °C
